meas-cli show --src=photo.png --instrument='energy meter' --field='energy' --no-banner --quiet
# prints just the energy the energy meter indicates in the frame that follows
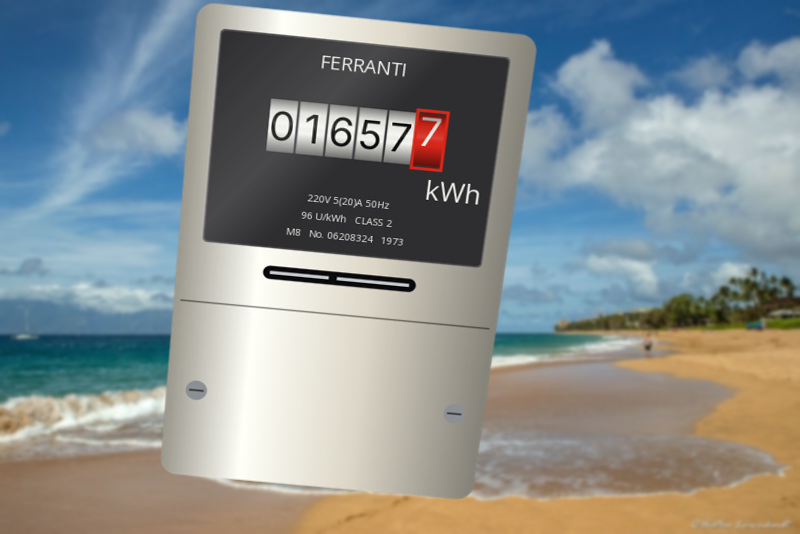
1657.7 kWh
